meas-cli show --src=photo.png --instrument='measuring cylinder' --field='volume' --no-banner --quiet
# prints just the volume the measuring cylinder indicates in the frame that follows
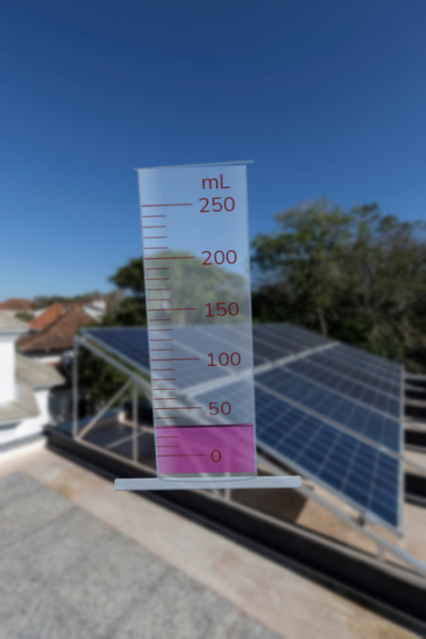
30 mL
